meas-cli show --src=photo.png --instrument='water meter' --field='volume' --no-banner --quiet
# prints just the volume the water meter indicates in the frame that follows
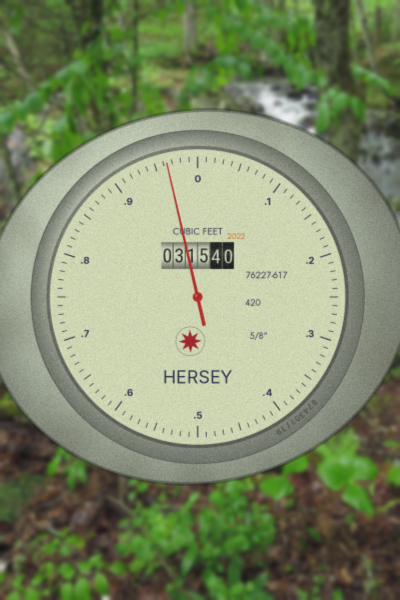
31539.96 ft³
